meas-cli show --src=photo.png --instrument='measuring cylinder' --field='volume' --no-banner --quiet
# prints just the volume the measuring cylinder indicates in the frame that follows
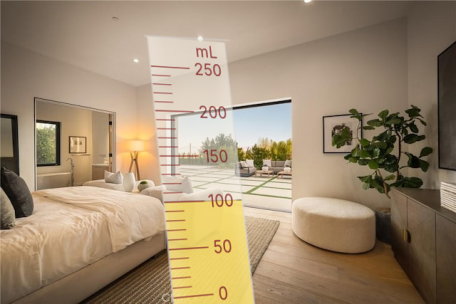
100 mL
